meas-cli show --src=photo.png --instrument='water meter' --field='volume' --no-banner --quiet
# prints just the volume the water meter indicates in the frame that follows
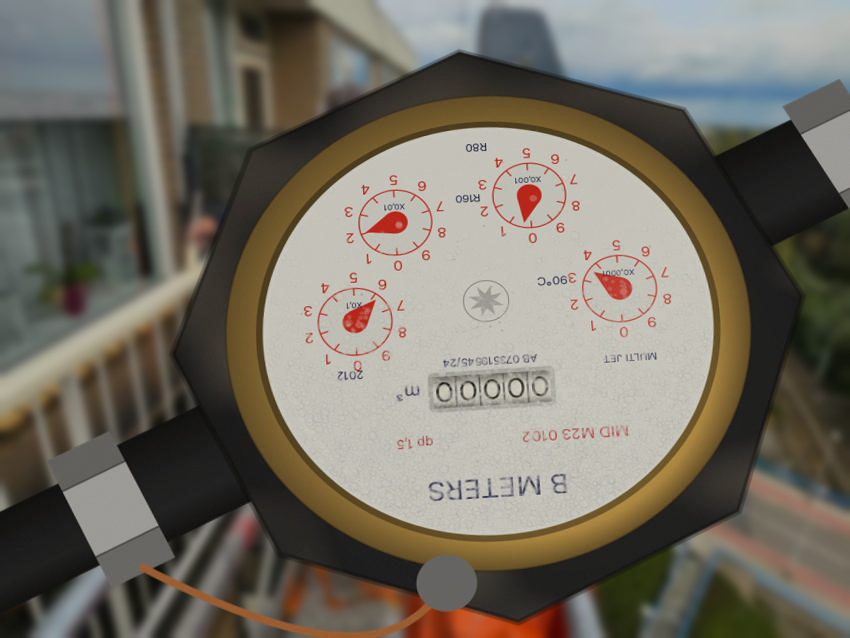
0.6203 m³
